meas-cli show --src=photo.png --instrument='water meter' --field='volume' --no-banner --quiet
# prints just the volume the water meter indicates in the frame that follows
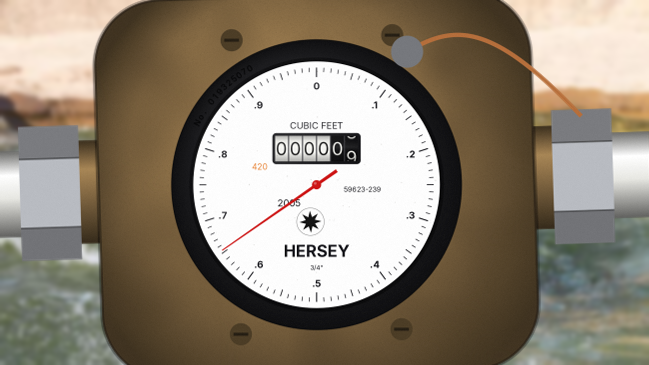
8.65 ft³
